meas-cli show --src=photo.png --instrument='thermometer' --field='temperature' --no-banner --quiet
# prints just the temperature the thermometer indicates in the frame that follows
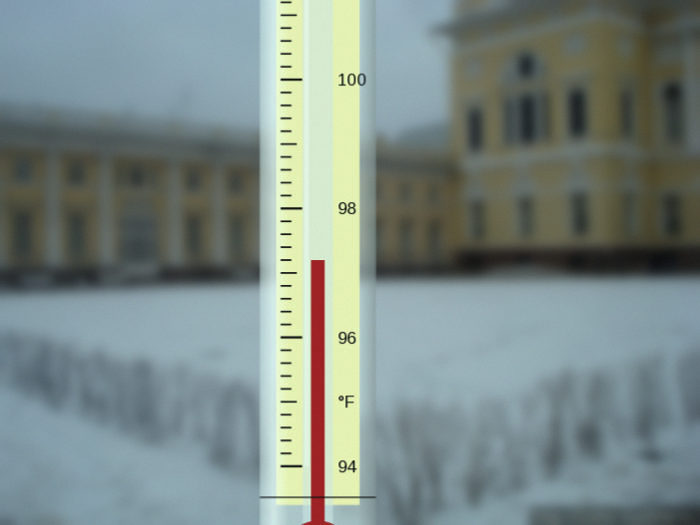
97.2 °F
